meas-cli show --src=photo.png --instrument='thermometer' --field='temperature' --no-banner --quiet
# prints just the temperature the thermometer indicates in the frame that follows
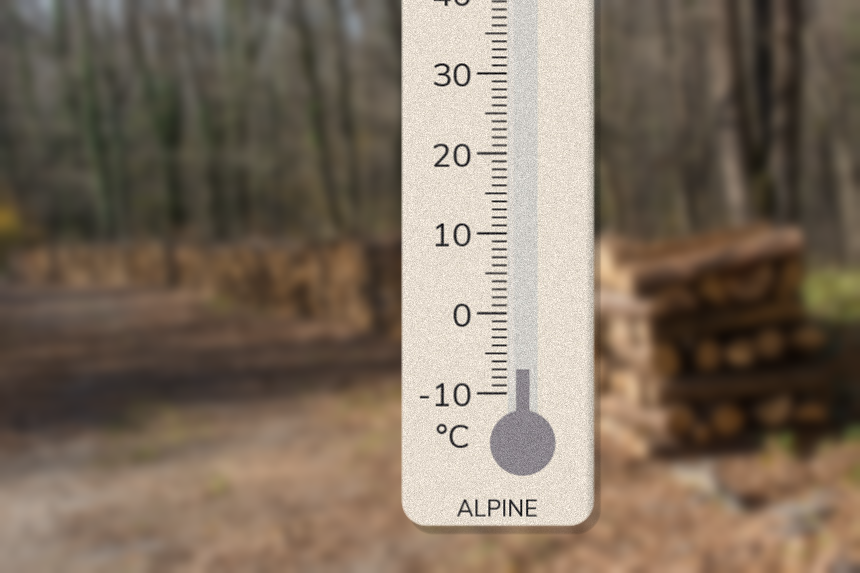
-7 °C
